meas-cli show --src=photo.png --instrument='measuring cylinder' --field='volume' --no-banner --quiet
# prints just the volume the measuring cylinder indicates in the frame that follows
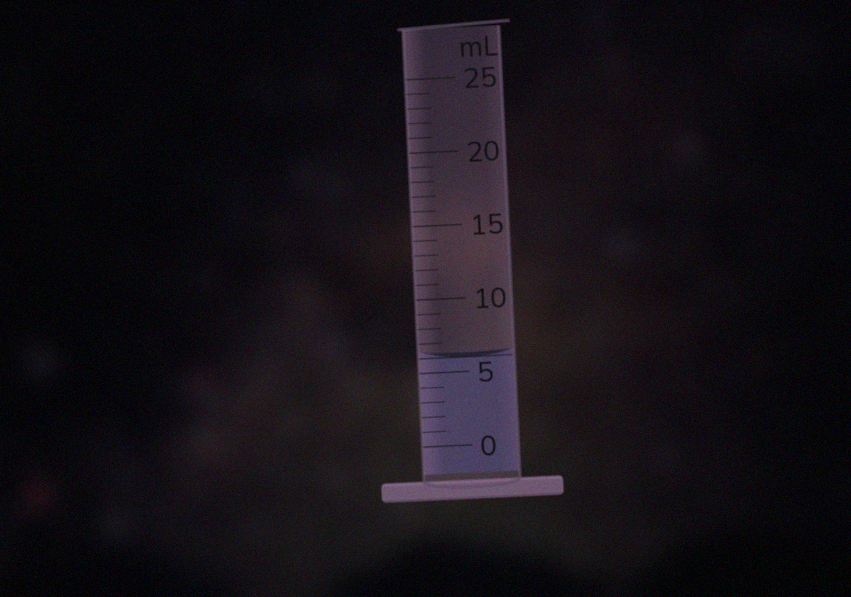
6 mL
